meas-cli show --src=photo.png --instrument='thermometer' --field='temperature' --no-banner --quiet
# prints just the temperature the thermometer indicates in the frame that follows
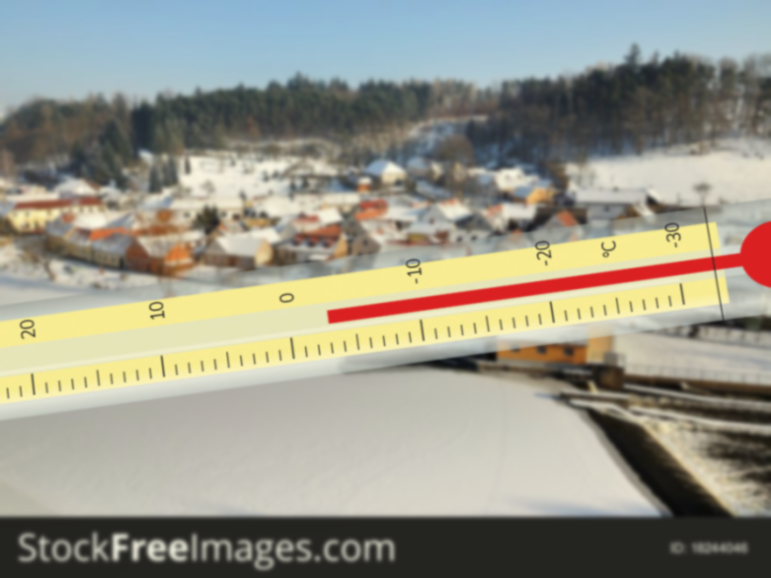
-3 °C
